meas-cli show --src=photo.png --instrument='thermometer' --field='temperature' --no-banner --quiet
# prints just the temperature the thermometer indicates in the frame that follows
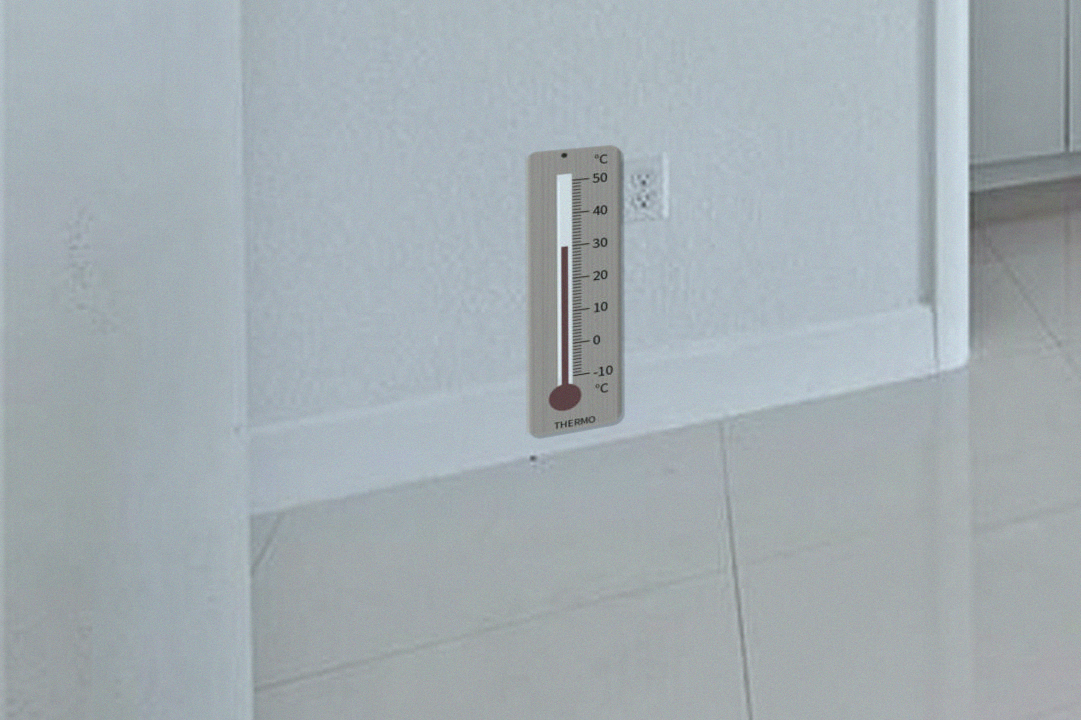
30 °C
